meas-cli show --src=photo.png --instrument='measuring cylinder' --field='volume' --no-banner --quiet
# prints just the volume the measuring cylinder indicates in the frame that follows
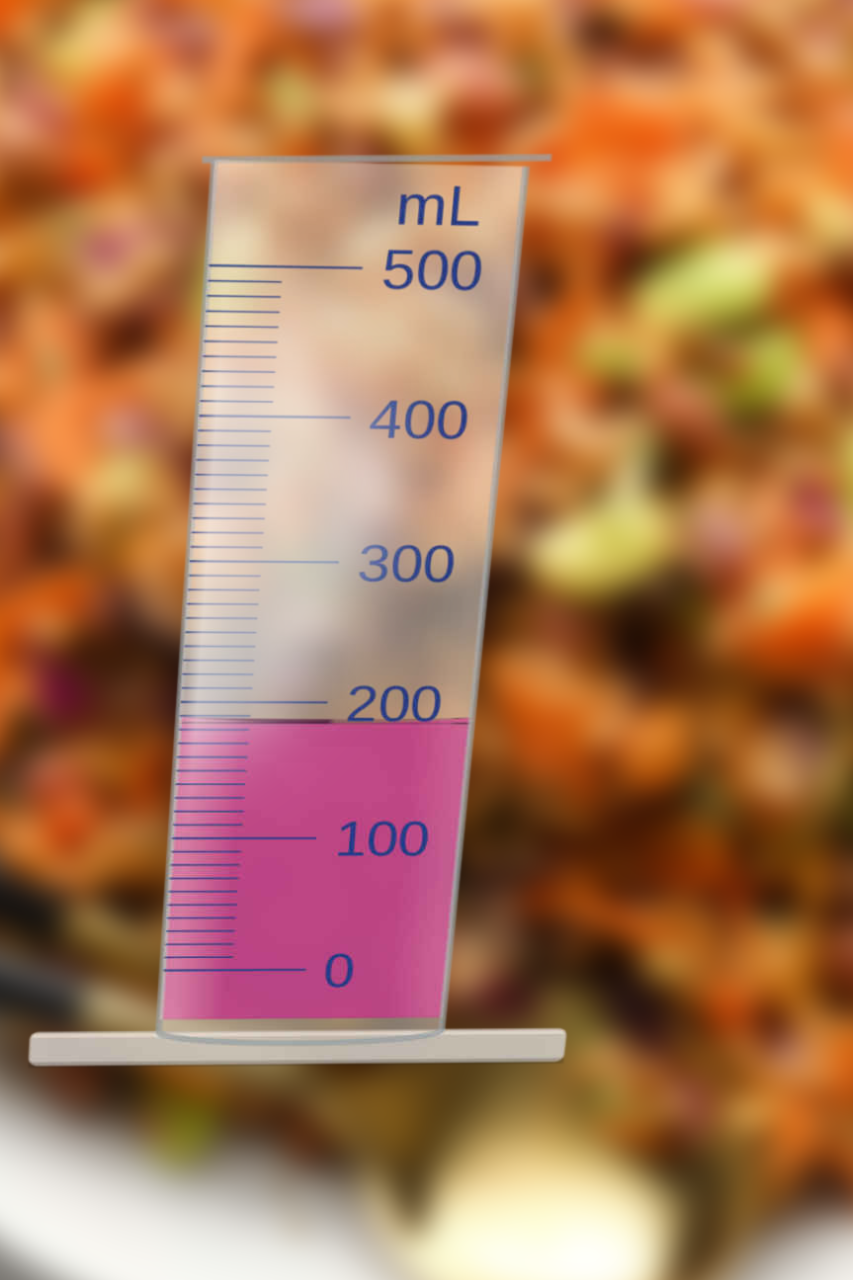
185 mL
